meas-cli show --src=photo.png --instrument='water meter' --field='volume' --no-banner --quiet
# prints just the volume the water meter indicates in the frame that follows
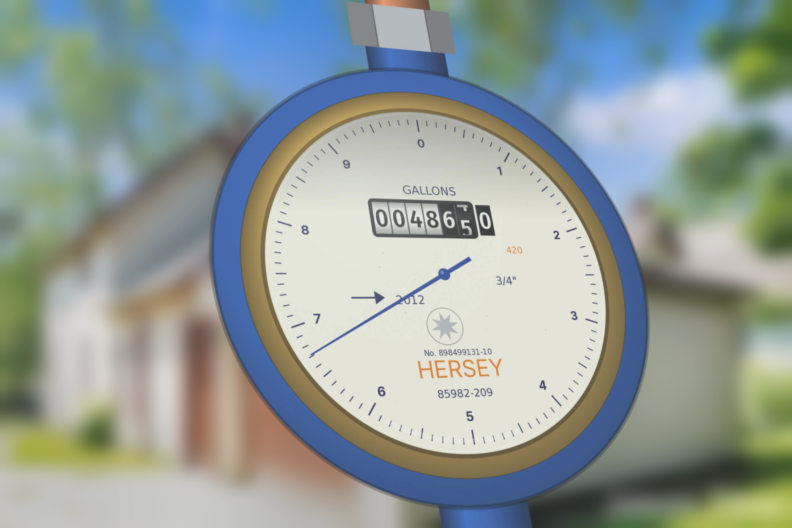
48646.7 gal
